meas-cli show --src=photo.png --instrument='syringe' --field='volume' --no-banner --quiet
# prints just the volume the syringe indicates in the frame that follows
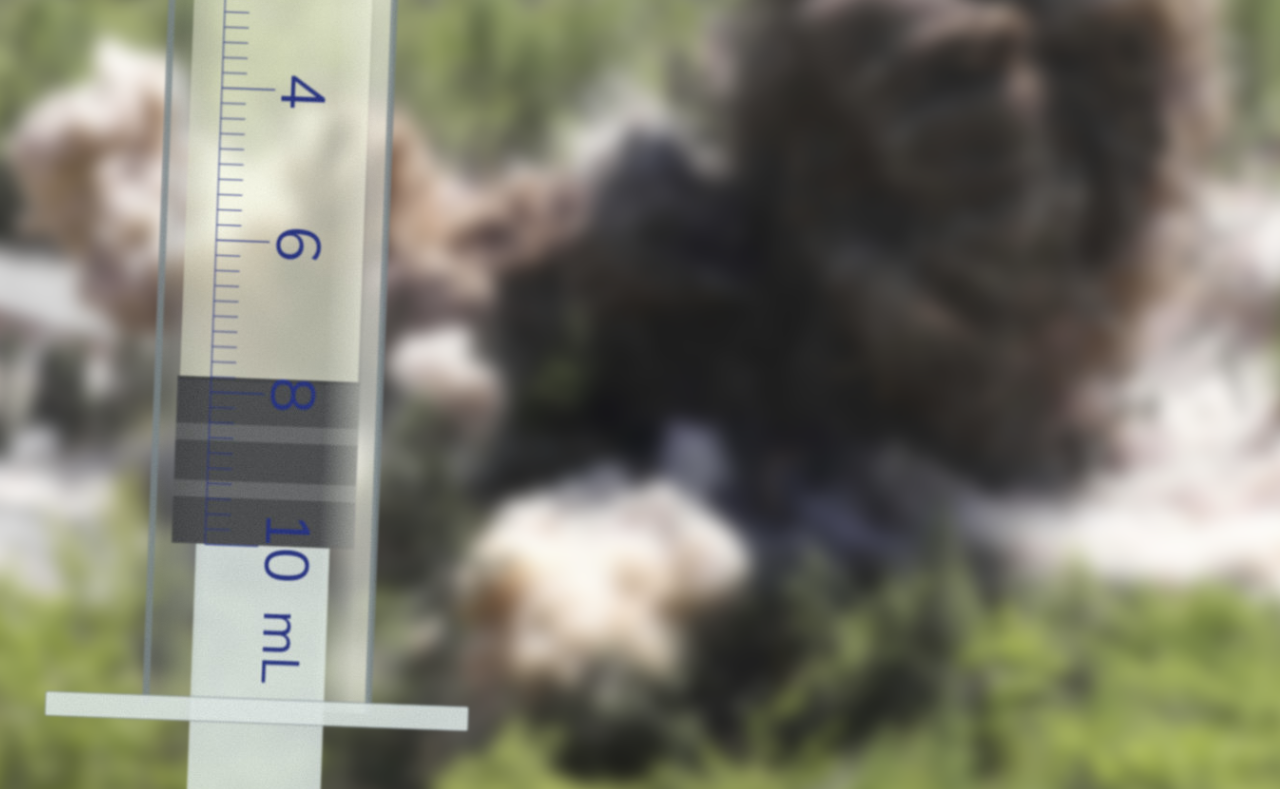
7.8 mL
